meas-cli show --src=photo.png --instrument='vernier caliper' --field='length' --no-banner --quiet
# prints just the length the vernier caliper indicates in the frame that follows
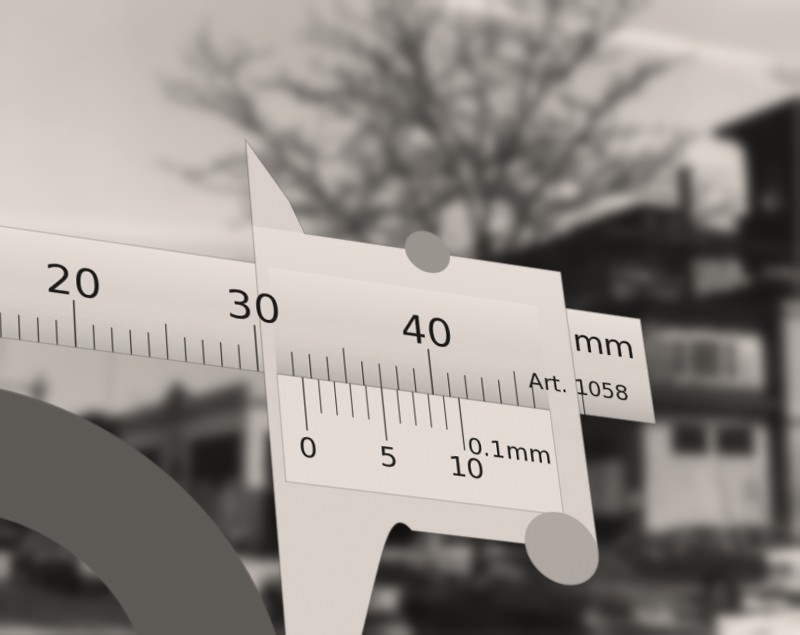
32.5 mm
